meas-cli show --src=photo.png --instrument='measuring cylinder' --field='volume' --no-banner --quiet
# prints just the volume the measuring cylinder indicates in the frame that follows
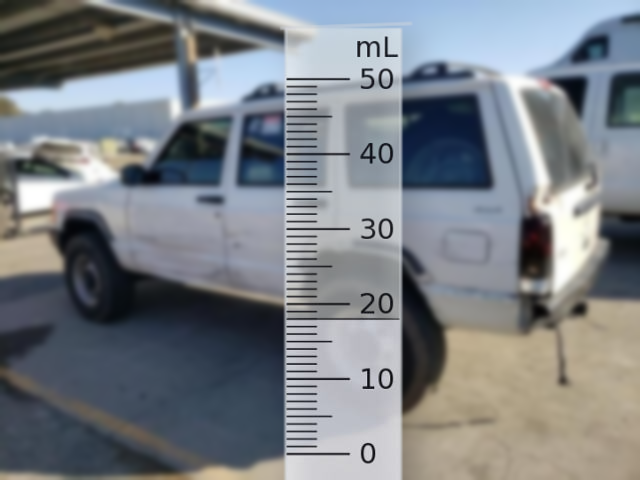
18 mL
